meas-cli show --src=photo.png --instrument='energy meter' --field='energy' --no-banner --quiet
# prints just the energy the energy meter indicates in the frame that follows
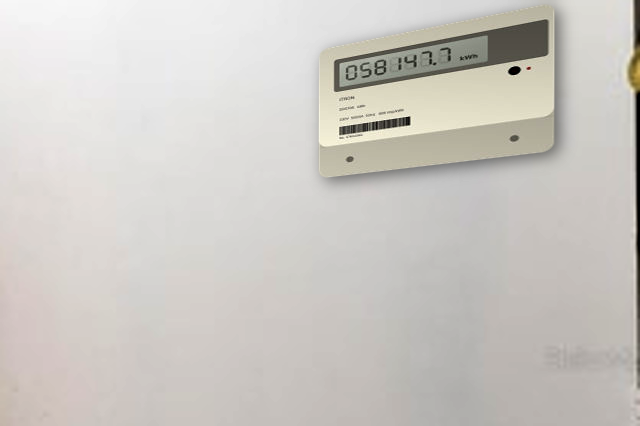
58147.7 kWh
